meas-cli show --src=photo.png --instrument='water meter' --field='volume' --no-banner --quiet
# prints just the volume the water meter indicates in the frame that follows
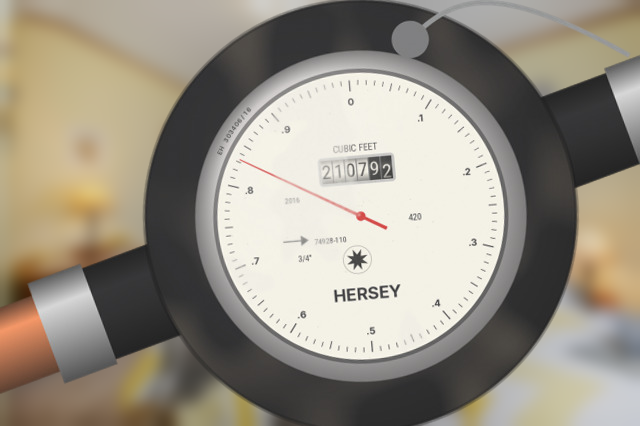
210791.83 ft³
